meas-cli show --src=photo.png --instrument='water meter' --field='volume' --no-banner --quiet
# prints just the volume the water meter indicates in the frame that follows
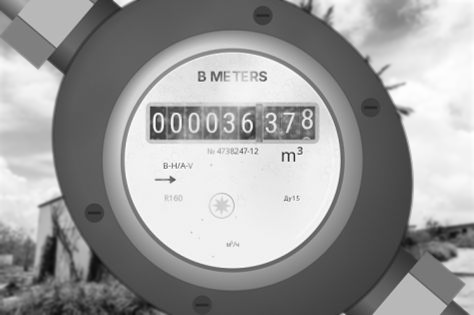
36.378 m³
